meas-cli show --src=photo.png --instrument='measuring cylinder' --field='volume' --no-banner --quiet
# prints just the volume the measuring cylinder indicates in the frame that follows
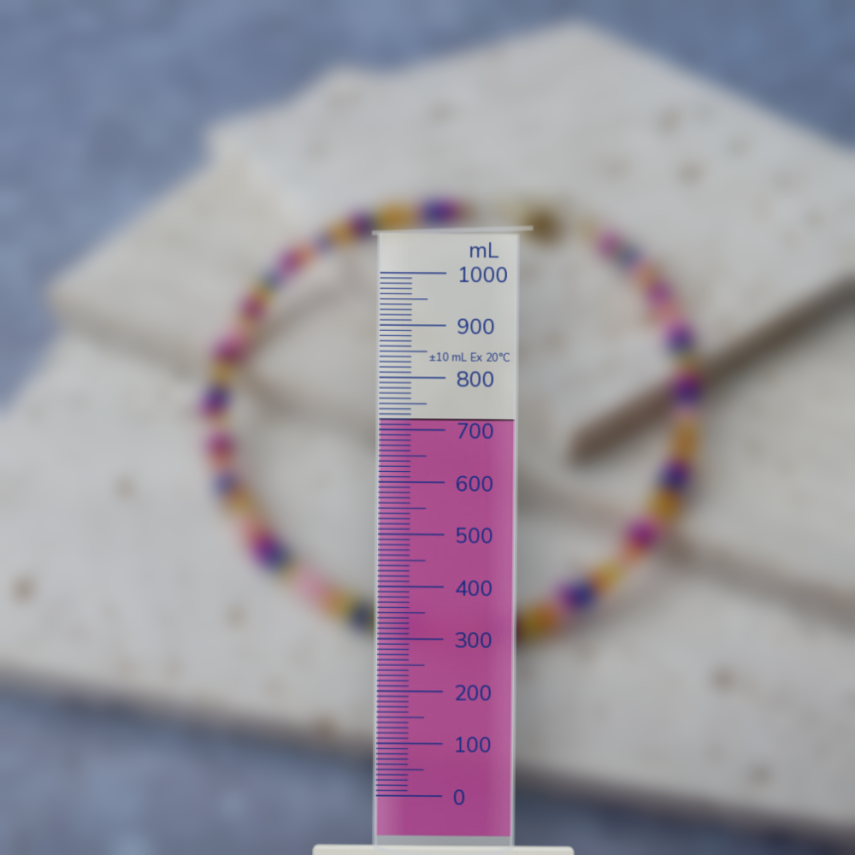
720 mL
